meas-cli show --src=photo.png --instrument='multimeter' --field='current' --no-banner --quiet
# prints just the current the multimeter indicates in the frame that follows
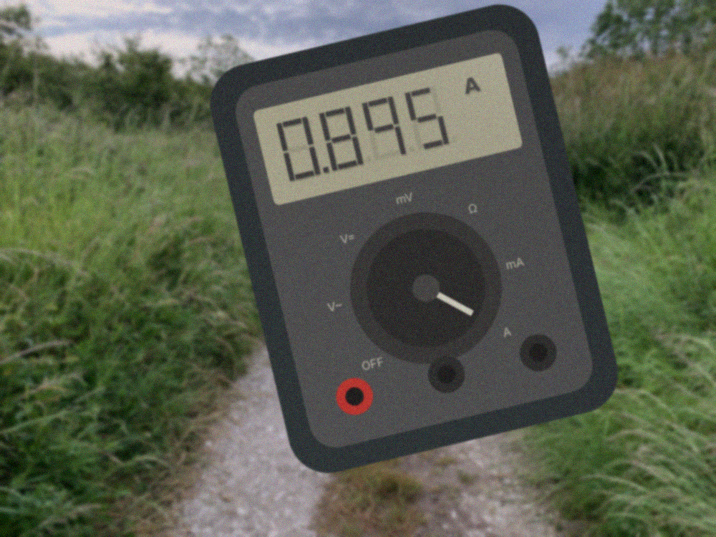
0.895 A
